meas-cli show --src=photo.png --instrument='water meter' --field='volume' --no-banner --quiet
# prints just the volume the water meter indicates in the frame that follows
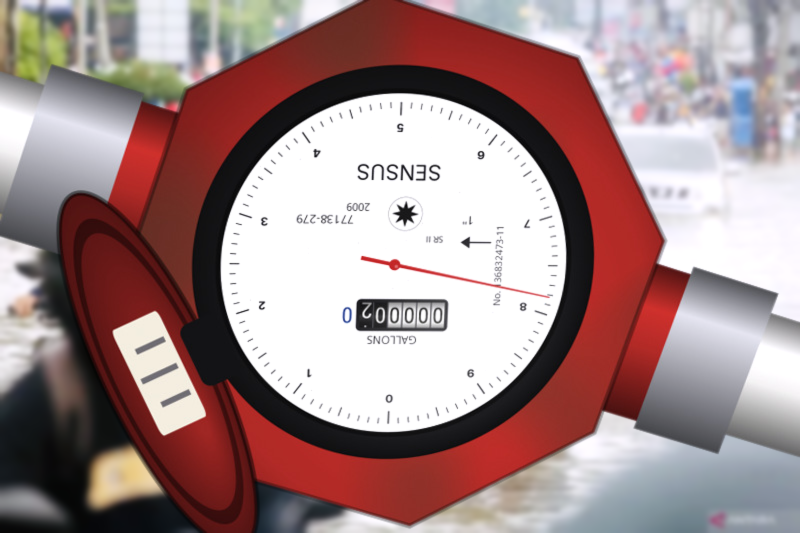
17.8 gal
